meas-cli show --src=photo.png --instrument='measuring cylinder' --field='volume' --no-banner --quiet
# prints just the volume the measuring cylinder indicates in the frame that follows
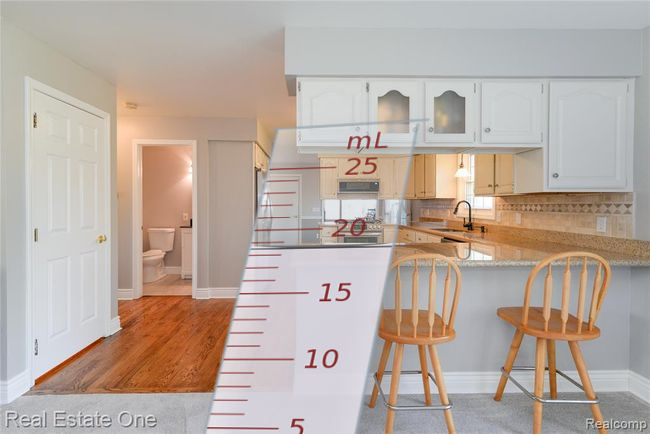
18.5 mL
